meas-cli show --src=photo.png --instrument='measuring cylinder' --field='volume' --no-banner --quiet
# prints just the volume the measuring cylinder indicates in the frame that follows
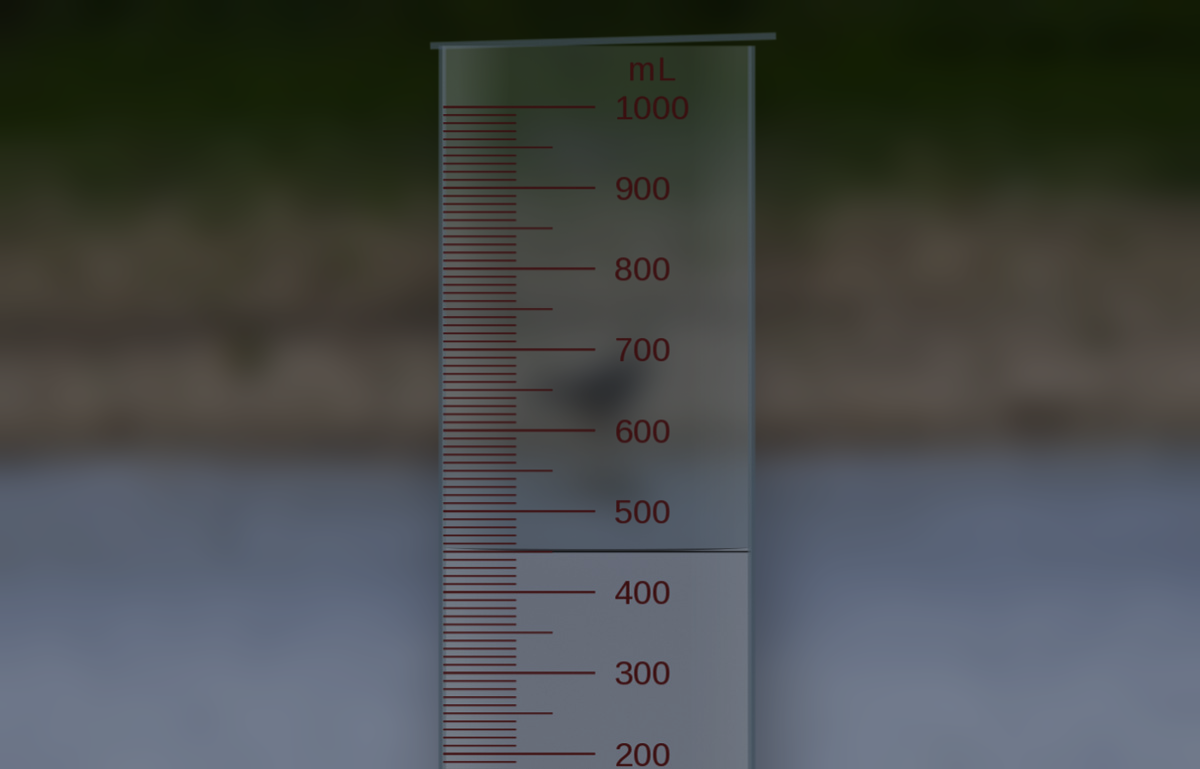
450 mL
